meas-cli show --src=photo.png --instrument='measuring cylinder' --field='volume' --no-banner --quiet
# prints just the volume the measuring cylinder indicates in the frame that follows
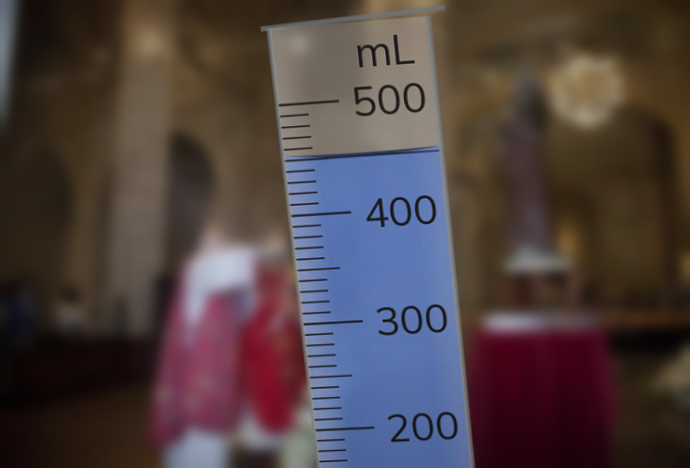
450 mL
